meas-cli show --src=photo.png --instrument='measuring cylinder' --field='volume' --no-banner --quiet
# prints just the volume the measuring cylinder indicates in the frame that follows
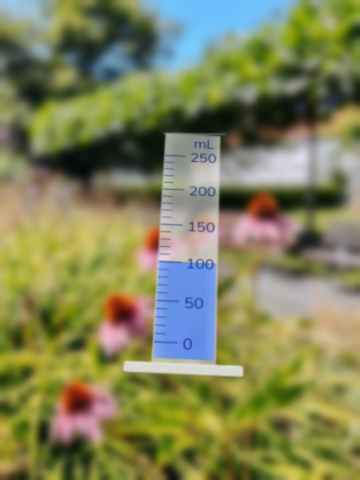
100 mL
